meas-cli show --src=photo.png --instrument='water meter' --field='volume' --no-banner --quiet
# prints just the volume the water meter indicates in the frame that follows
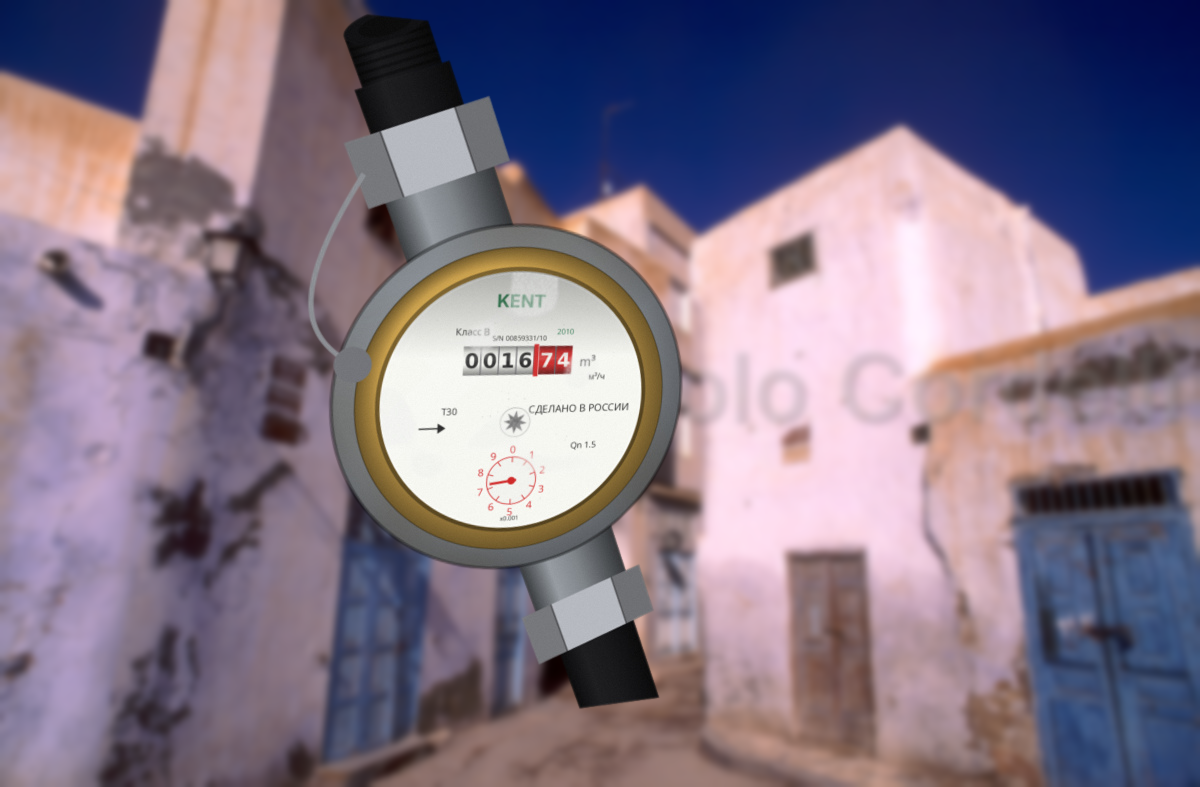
16.747 m³
